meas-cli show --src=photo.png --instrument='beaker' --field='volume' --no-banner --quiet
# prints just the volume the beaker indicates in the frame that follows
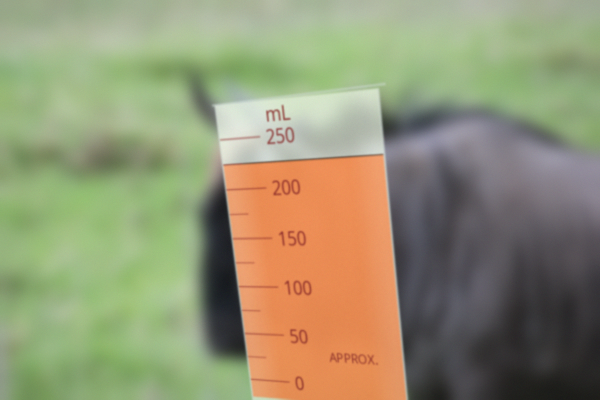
225 mL
